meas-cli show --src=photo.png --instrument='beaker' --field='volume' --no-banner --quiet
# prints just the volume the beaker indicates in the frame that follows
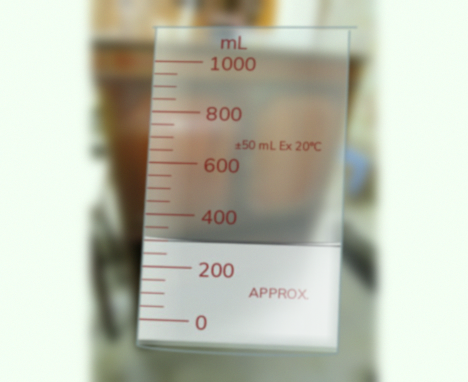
300 mL
